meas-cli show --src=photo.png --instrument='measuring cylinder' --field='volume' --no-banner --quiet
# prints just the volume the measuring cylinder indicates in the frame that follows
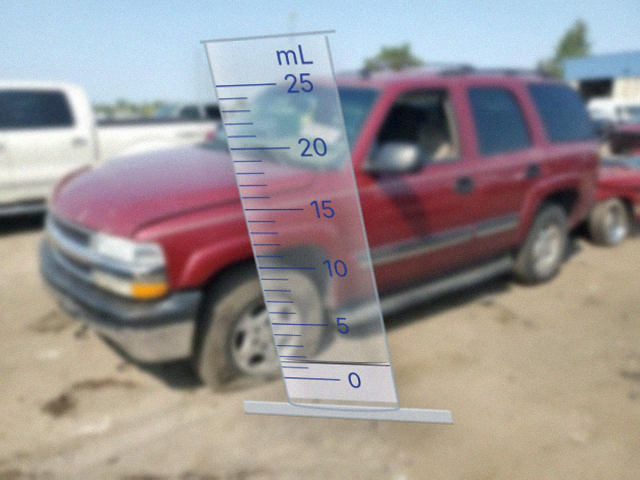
1.5 mL
